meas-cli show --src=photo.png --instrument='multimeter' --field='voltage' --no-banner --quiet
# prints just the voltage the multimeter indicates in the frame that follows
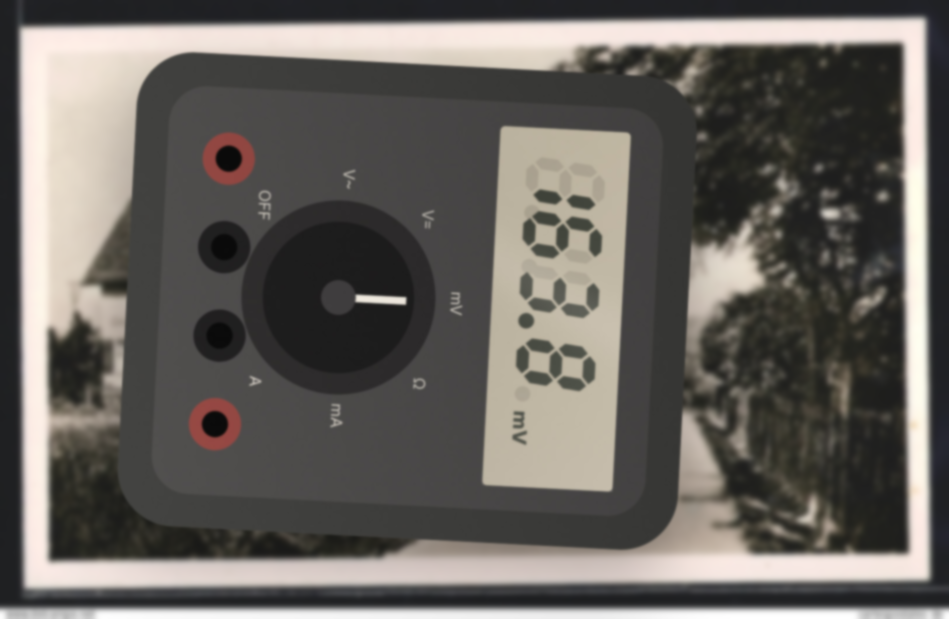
163.8 mV
